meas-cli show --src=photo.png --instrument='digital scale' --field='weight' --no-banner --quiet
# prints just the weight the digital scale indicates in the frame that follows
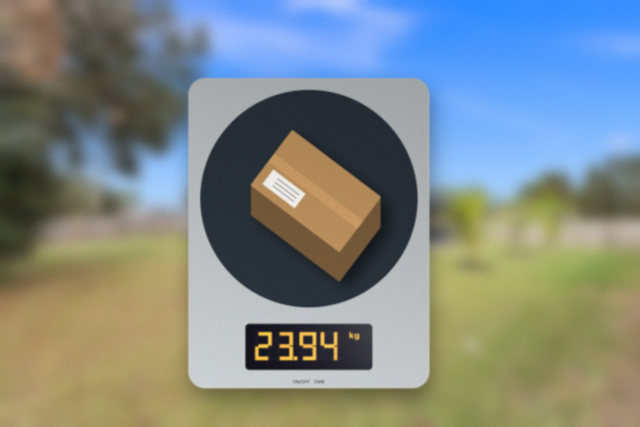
23.94 kg
